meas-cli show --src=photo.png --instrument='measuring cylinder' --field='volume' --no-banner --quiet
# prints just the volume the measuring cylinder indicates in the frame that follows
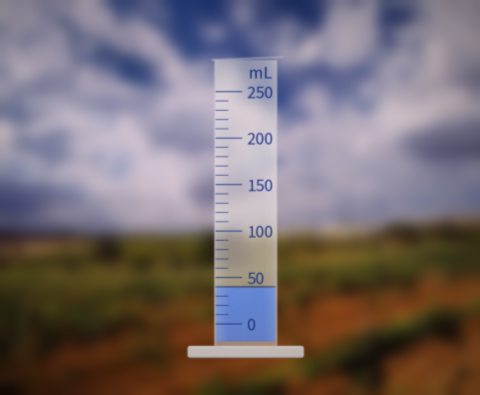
40 mL
